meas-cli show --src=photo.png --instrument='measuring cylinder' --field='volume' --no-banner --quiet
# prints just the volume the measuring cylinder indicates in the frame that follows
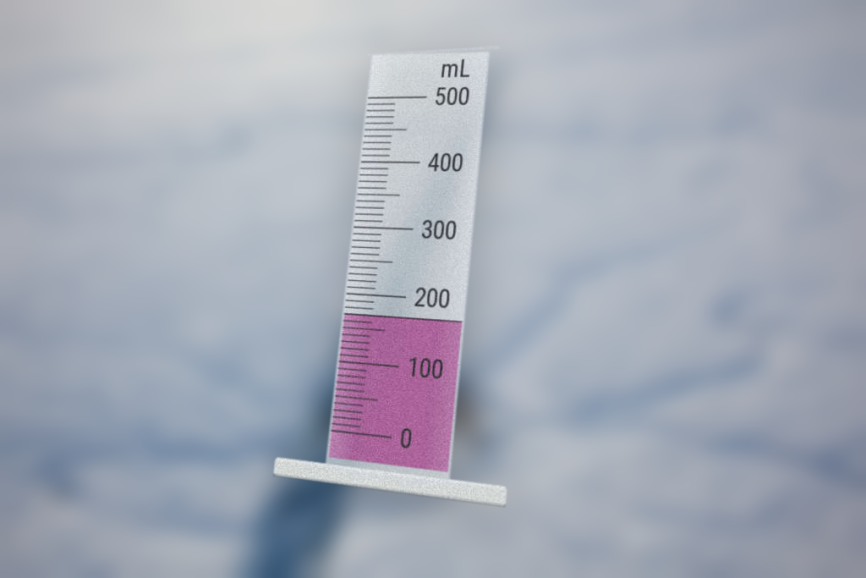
170 mL
